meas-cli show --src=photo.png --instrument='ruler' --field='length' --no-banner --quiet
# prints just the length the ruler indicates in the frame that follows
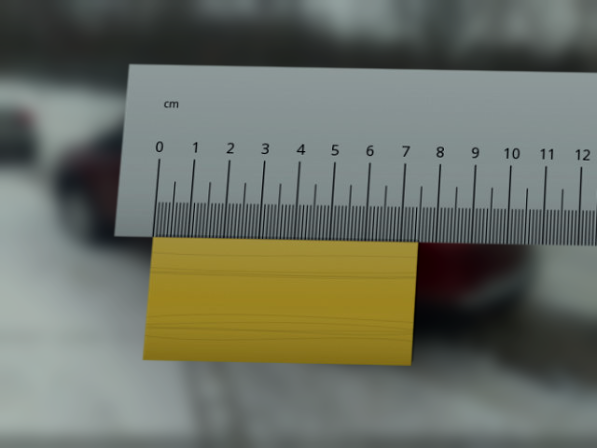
7.5 cm
